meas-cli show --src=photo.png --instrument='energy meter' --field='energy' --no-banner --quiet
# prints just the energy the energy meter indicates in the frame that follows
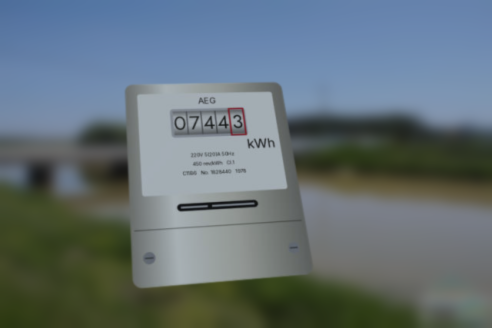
744.3 kWh
